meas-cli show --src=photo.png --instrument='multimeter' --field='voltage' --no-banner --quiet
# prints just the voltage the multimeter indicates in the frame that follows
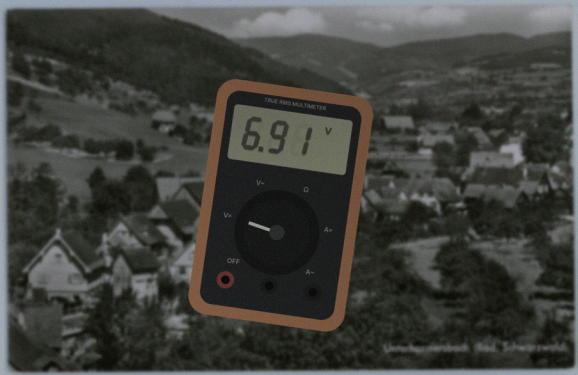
6.91 V
